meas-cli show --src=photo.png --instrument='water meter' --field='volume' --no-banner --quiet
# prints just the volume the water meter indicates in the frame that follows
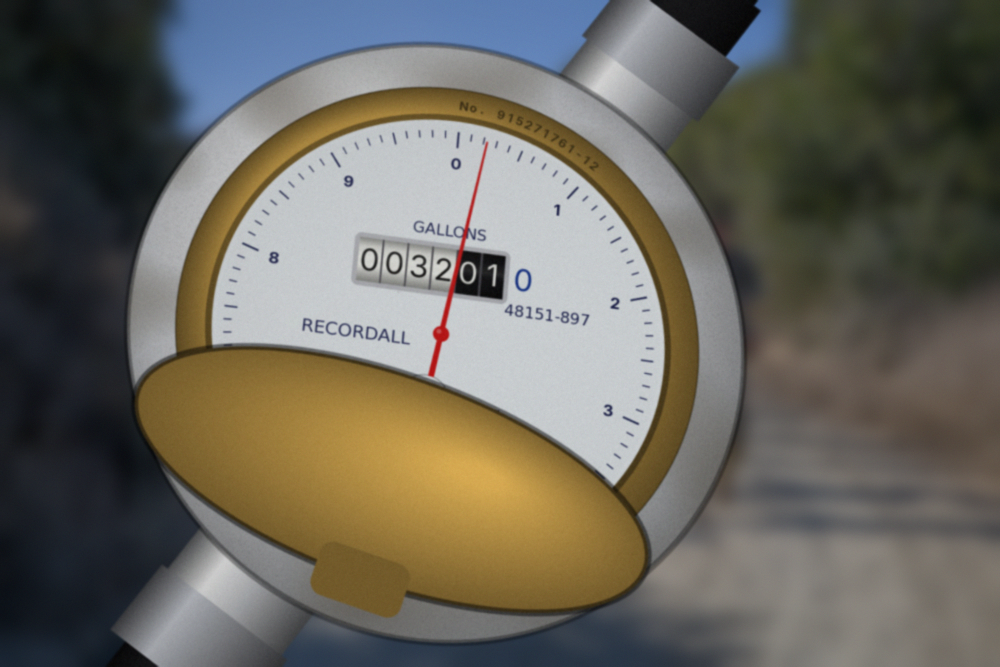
32010.2 gal
